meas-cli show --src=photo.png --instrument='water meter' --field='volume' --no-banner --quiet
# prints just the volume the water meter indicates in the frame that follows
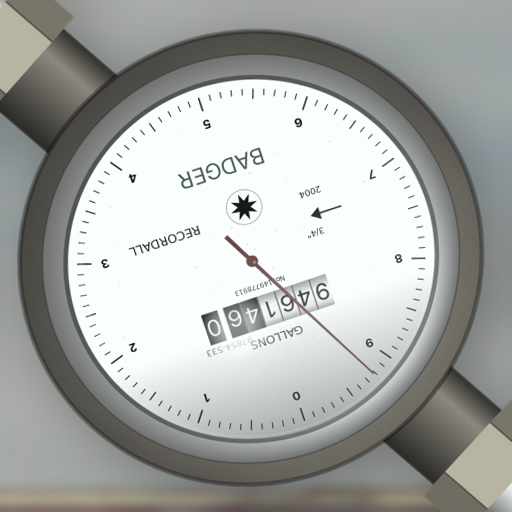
9461459.2 gal
